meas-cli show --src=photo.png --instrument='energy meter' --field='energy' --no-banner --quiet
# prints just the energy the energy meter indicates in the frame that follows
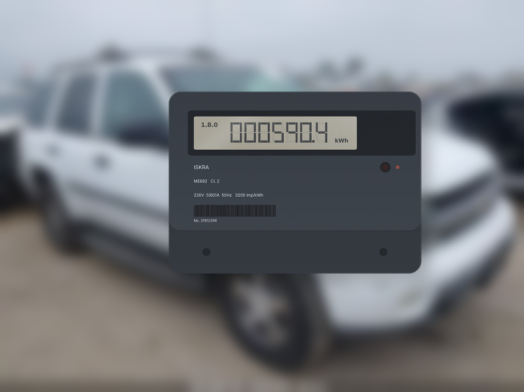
590.4 kWh
